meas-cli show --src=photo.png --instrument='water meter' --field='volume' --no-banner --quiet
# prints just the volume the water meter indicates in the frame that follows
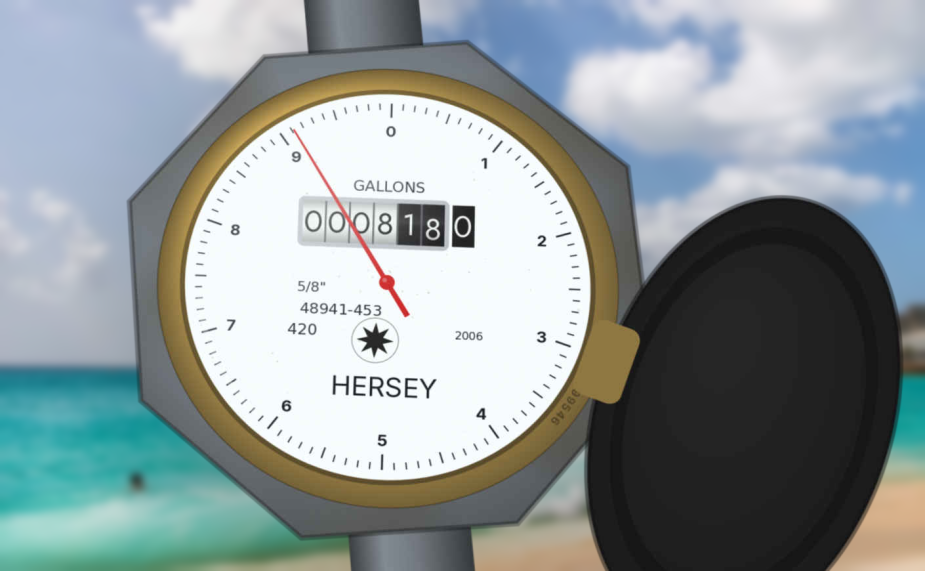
8179.1 gal
